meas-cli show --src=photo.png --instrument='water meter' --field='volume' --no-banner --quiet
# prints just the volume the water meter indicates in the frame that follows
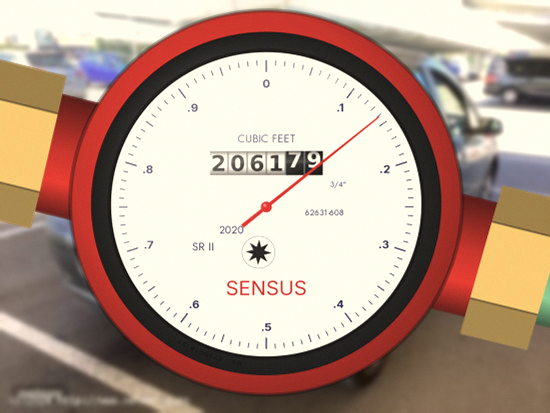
206179.14 ft³
